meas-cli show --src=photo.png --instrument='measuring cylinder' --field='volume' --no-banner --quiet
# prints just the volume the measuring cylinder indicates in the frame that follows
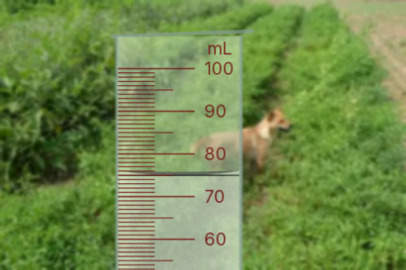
75 mL
